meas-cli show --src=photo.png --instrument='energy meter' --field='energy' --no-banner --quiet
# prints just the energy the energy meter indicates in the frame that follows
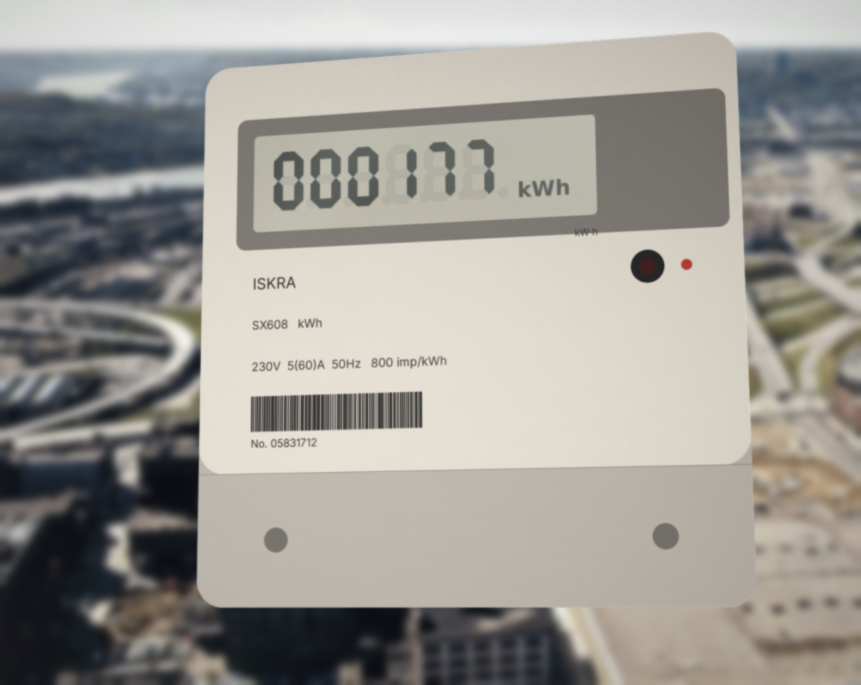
177 kWh
